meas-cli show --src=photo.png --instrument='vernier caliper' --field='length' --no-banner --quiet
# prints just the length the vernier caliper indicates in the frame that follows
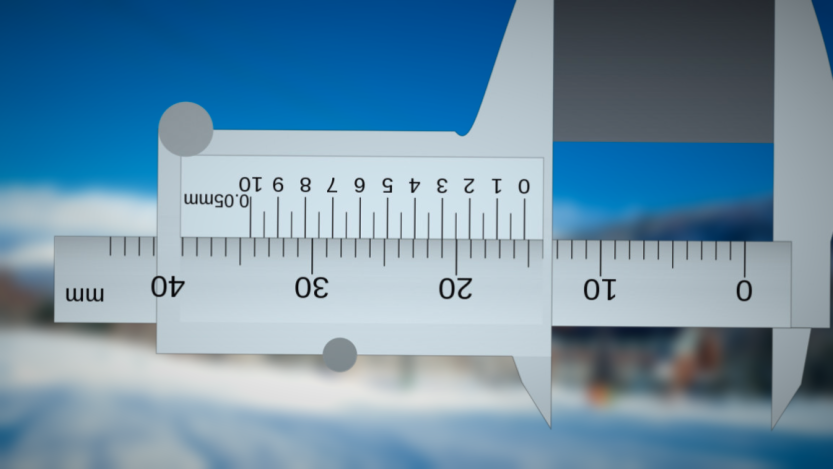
15.3 mm
